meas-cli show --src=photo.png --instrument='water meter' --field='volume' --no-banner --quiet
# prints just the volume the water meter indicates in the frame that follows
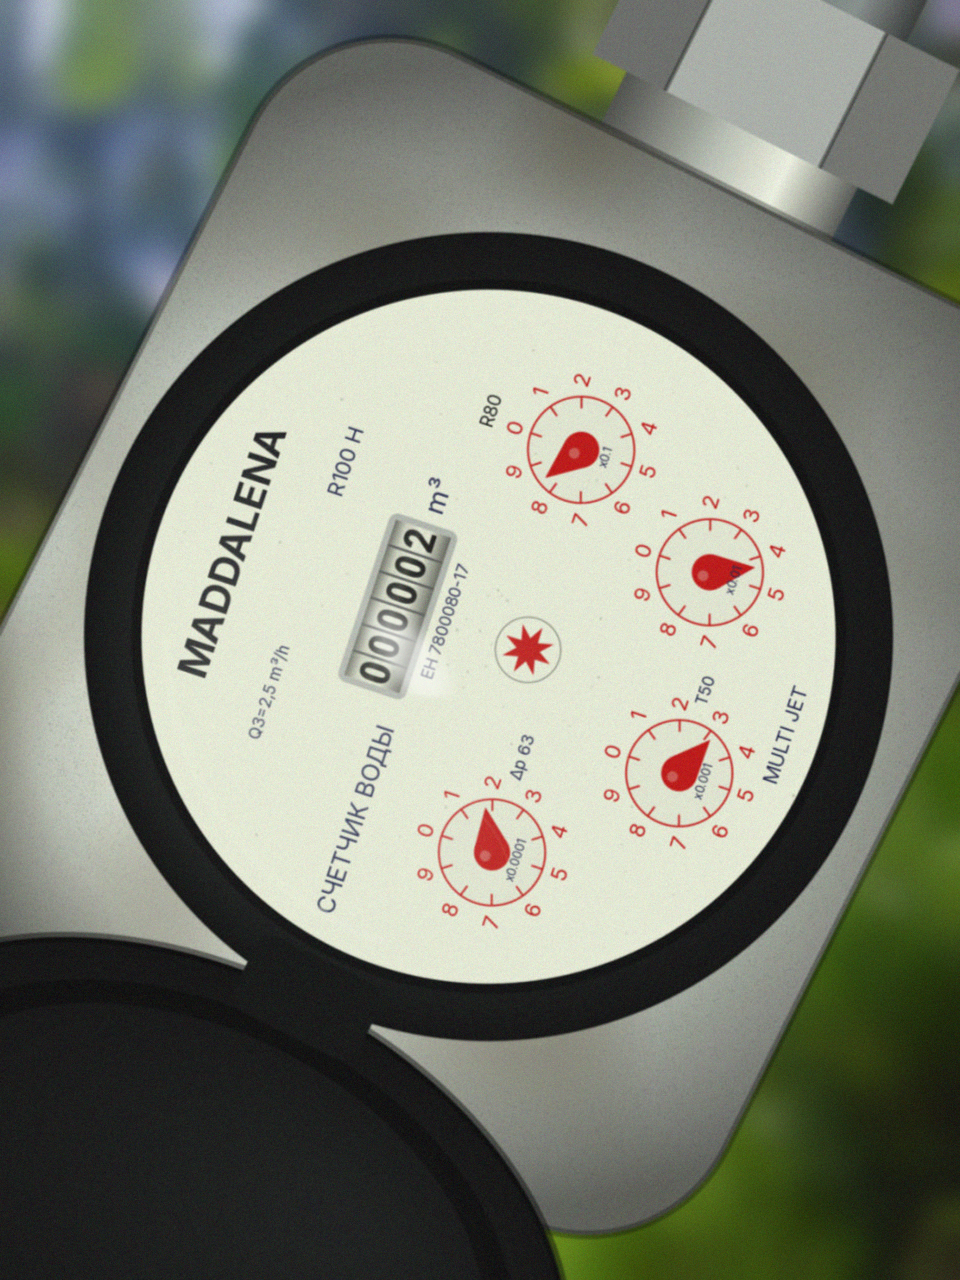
2.8431 m³
